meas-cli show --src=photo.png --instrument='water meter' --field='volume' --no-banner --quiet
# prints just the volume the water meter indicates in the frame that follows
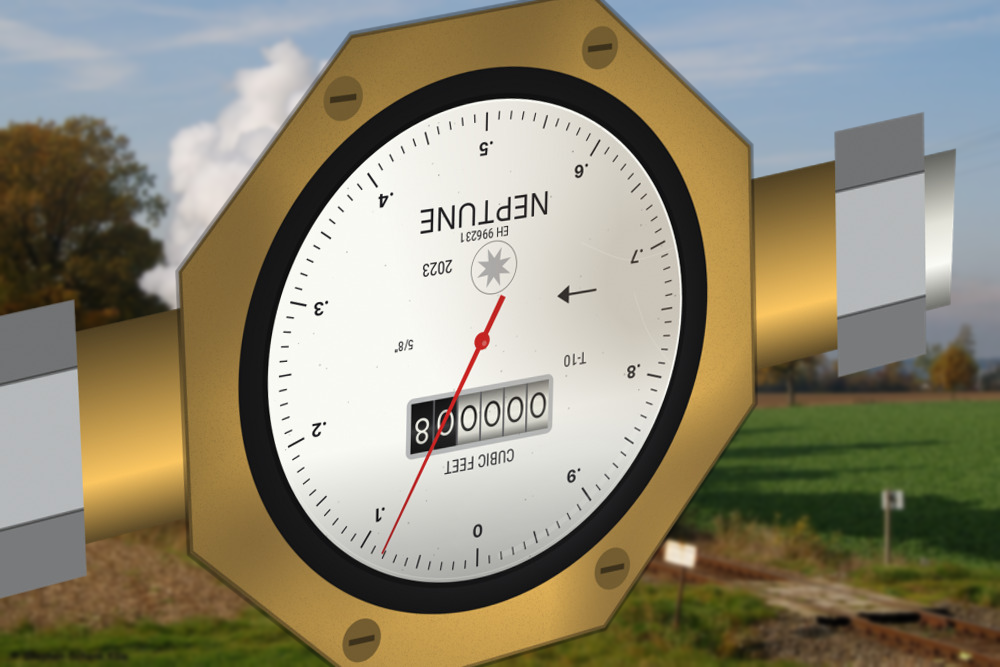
8.08 ft³
